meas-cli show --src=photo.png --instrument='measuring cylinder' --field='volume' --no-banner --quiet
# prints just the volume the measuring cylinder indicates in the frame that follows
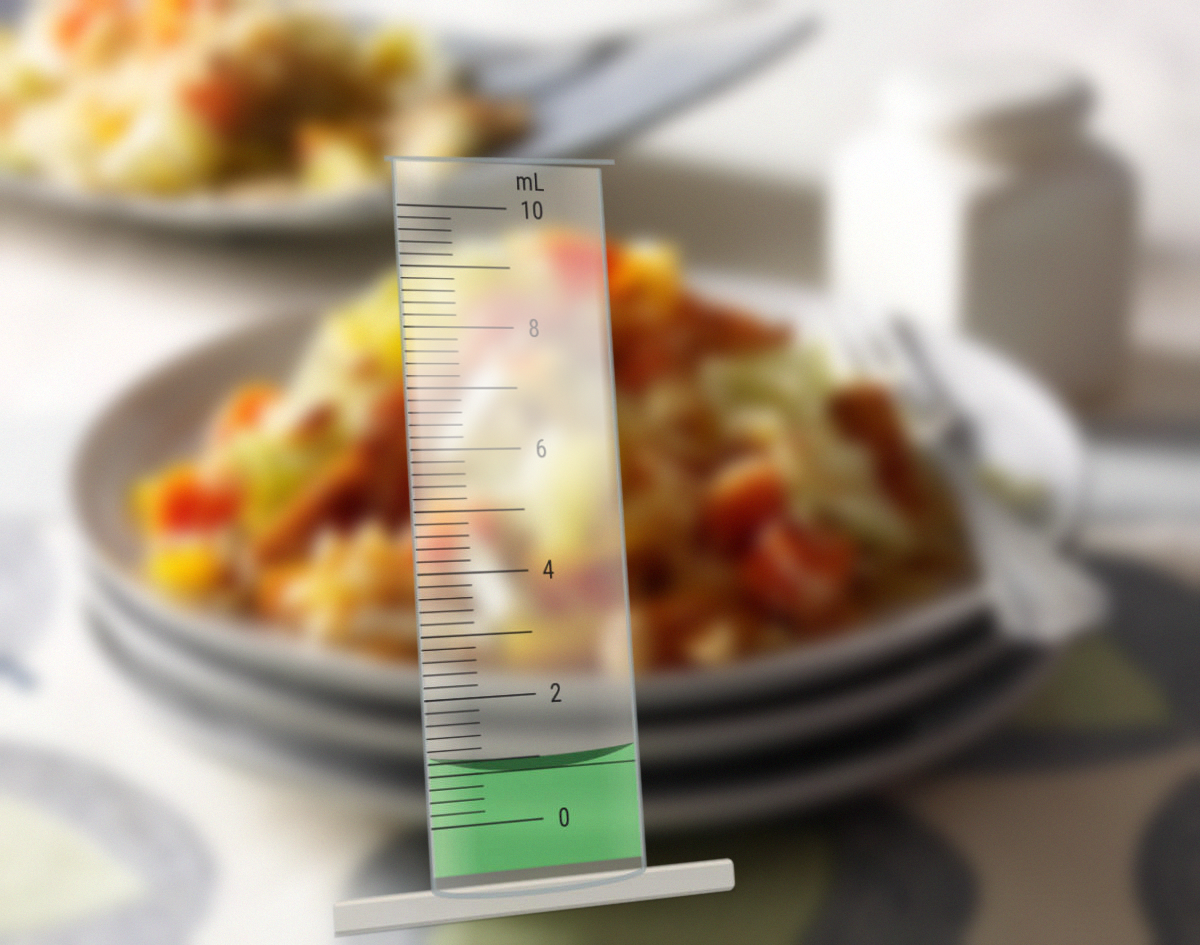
0.8 mL
